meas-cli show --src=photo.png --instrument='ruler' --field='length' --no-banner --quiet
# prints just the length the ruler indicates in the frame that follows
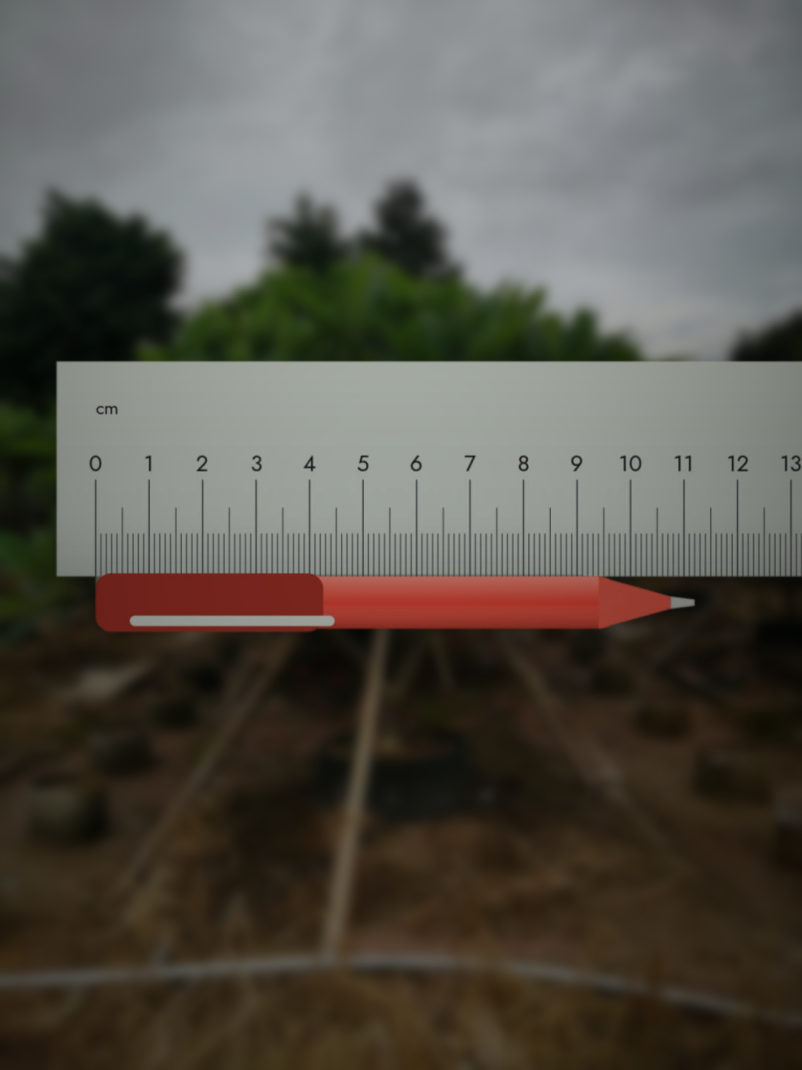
11.2 cm
